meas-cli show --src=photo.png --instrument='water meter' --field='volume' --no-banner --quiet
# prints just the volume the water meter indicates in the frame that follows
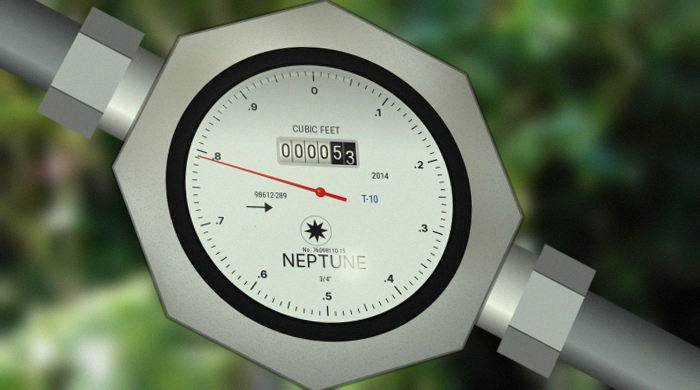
52.79 ft³
